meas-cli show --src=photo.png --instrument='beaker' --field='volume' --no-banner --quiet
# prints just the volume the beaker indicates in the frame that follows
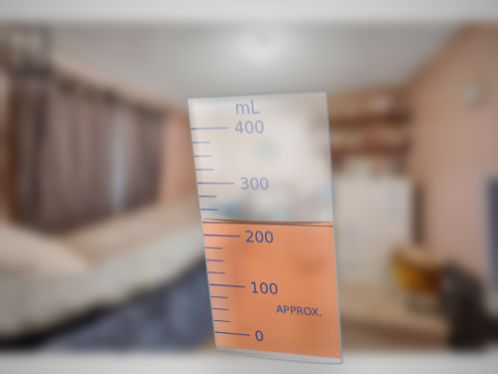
225 mL
